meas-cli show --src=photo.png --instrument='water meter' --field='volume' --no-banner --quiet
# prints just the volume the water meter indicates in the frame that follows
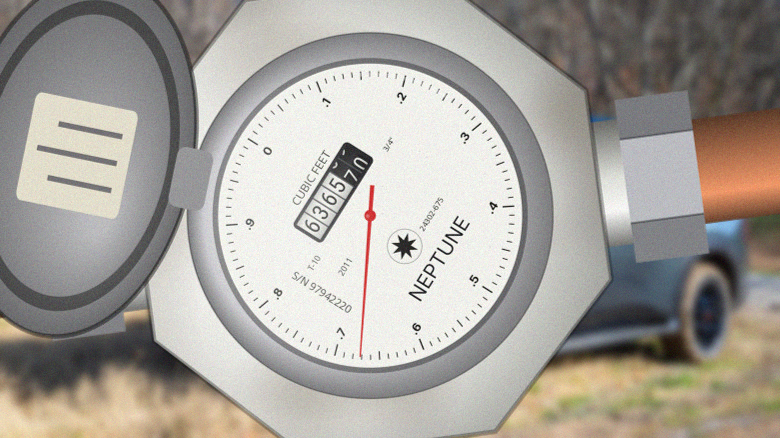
636569.67 ft³
